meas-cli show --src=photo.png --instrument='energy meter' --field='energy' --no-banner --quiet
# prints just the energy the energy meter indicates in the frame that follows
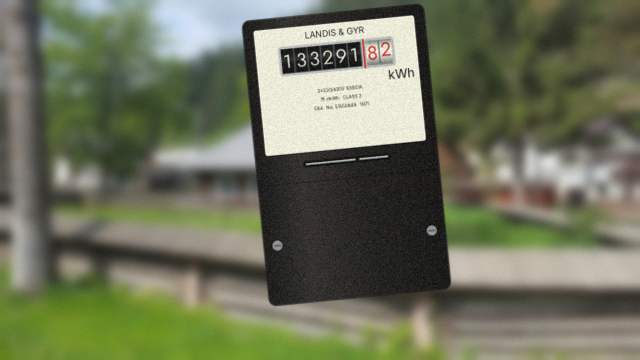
133291.82 kWh
